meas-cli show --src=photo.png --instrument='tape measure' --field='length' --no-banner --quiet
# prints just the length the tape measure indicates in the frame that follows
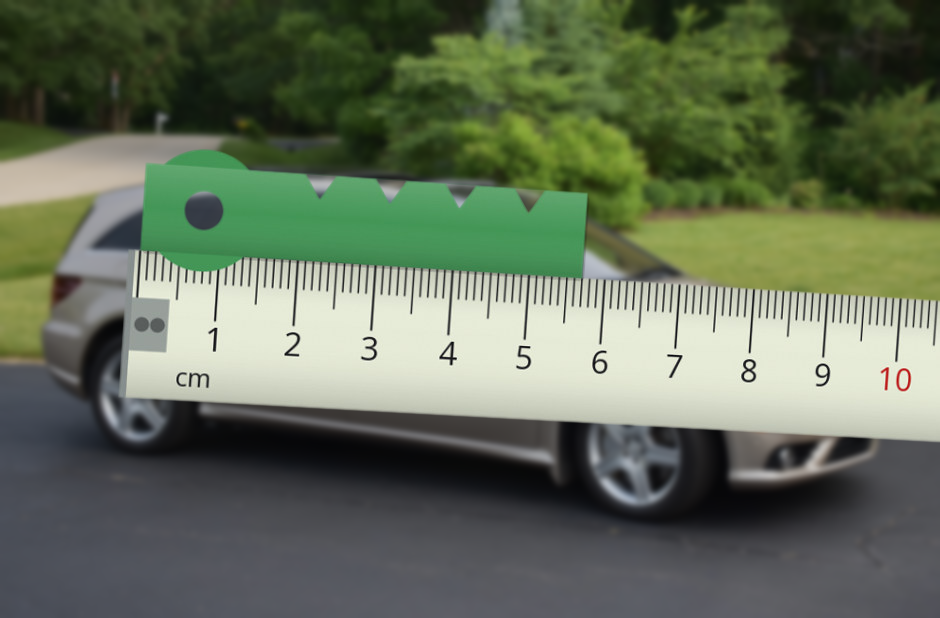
5.7 cm
